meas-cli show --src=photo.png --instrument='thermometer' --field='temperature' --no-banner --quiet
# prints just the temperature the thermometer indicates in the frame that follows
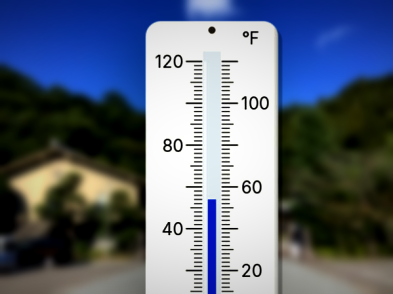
54 °F
